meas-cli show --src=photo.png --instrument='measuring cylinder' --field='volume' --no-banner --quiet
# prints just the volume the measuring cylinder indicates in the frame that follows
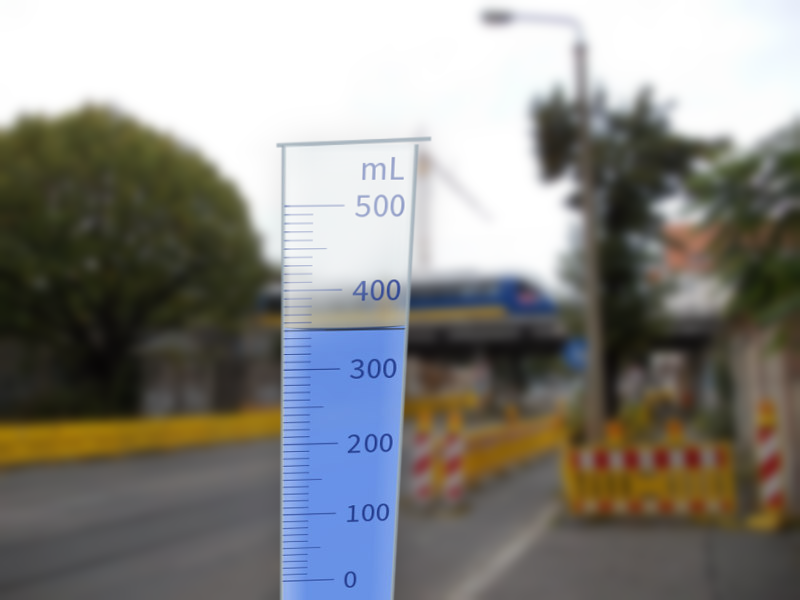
350 mL
